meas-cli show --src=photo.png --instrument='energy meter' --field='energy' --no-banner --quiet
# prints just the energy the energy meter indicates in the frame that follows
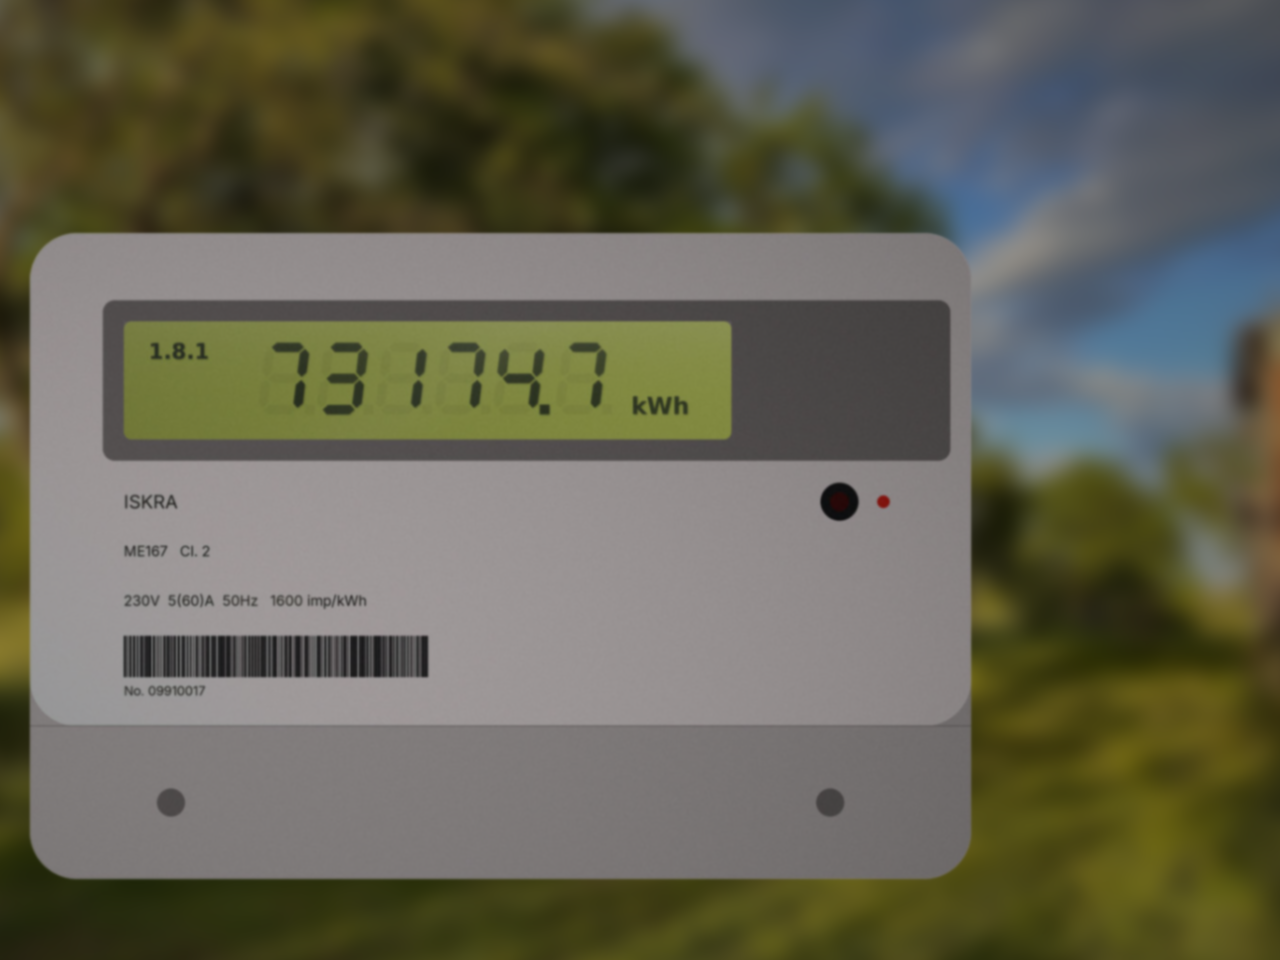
73174.7 kWh
